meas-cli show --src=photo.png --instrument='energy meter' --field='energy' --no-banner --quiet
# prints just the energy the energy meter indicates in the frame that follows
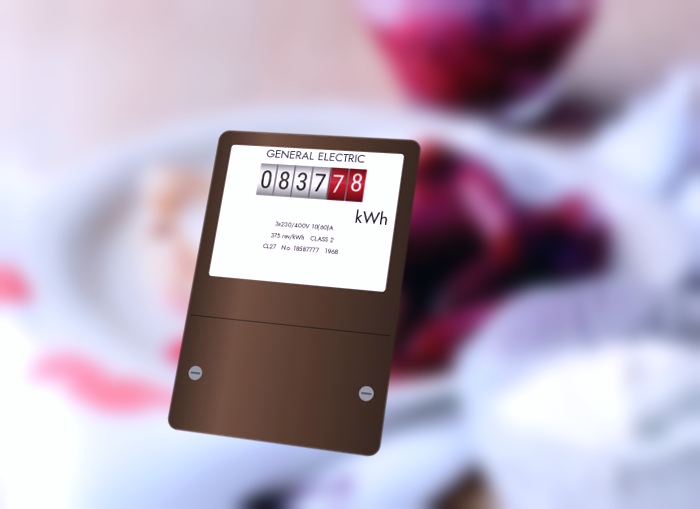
837.78 kWh
